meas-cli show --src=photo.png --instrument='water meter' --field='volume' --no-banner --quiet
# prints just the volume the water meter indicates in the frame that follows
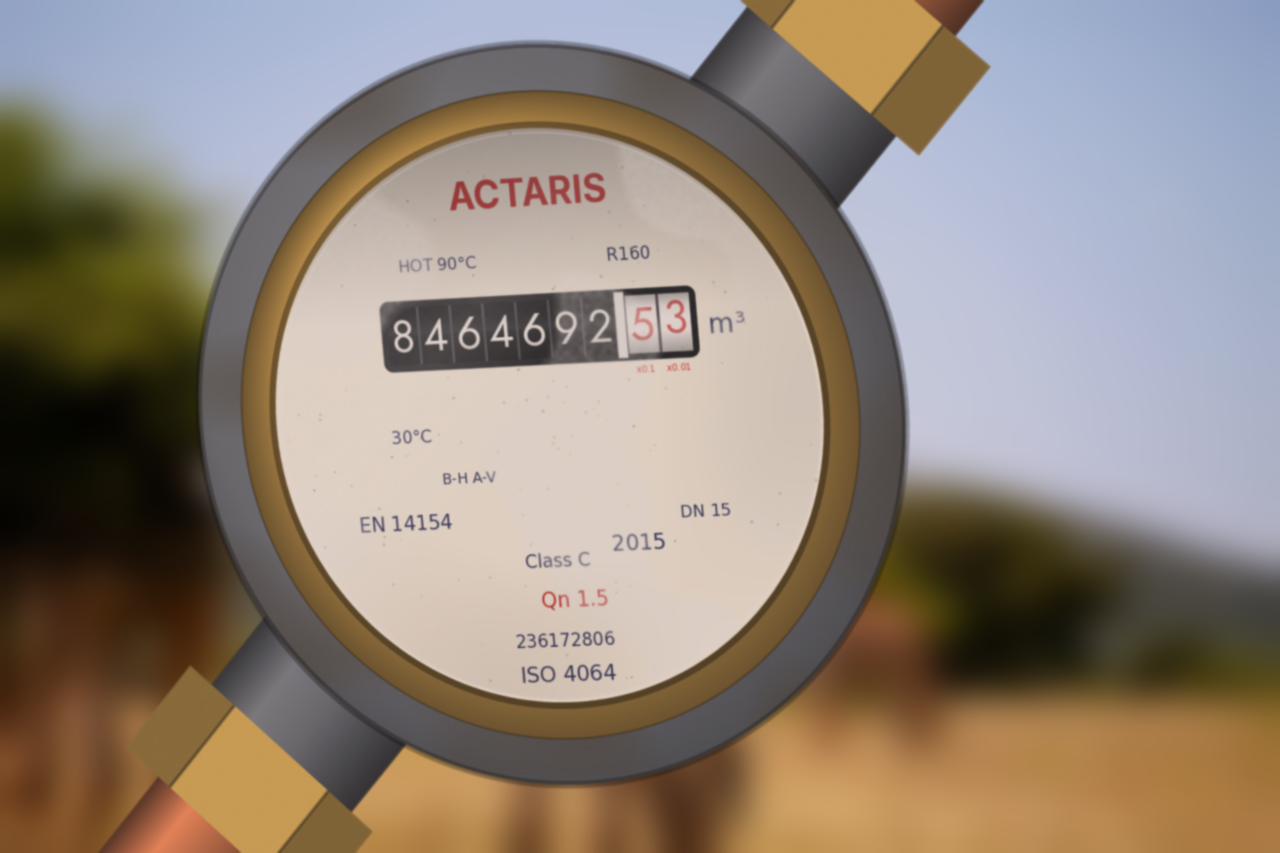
8464692.53 m³
